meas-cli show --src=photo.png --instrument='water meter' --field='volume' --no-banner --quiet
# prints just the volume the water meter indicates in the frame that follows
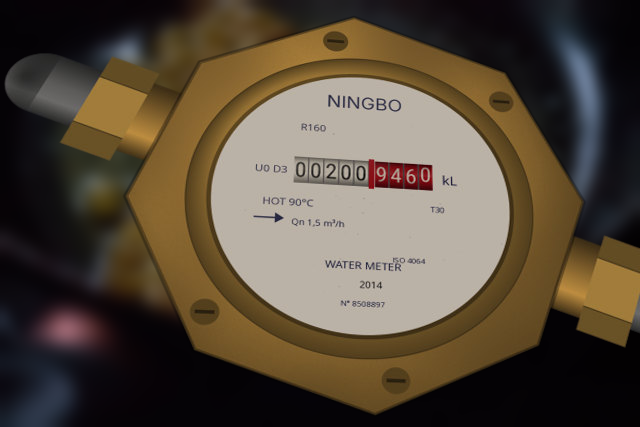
200.9460 kL
